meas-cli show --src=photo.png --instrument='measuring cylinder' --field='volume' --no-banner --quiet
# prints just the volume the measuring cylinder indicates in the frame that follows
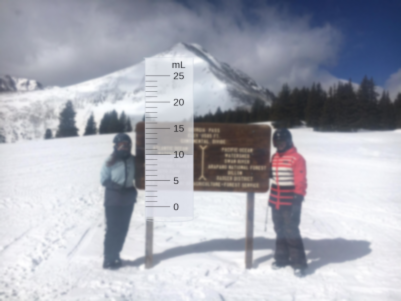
10 mL
